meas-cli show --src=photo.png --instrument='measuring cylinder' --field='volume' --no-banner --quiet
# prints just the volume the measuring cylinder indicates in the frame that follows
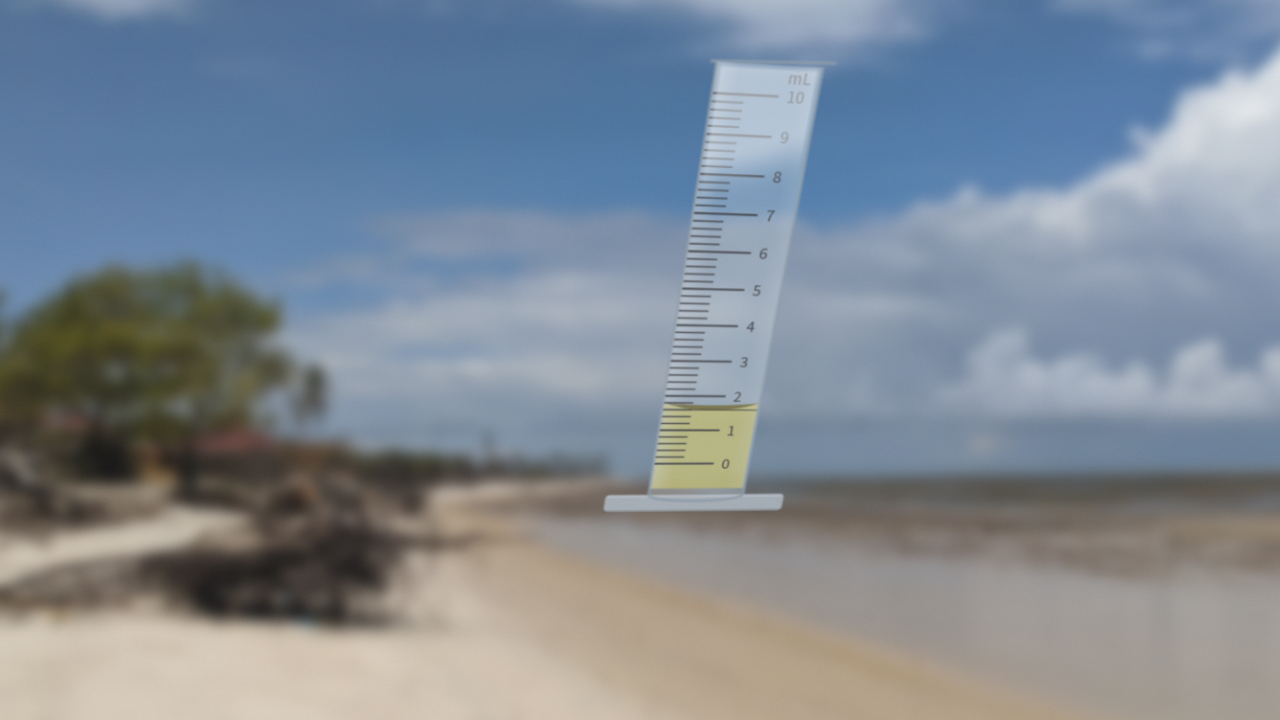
1.6 mL
